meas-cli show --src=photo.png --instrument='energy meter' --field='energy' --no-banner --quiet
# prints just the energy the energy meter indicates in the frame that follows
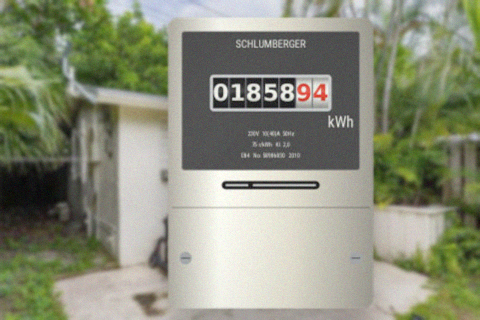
1858.94 kWh
